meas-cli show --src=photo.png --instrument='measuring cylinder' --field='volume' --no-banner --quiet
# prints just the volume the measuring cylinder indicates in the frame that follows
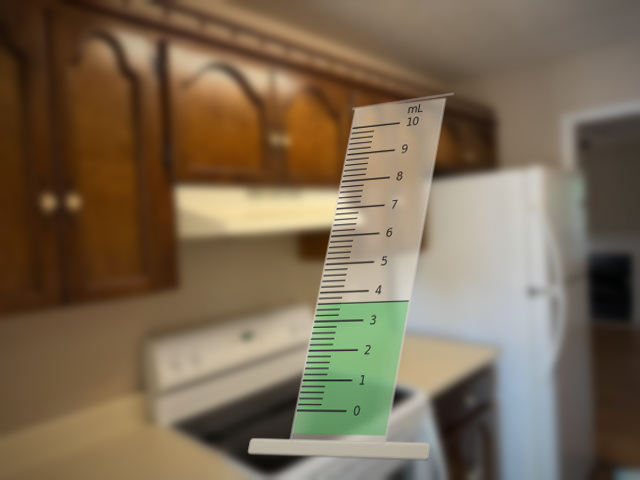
3.6 mL
